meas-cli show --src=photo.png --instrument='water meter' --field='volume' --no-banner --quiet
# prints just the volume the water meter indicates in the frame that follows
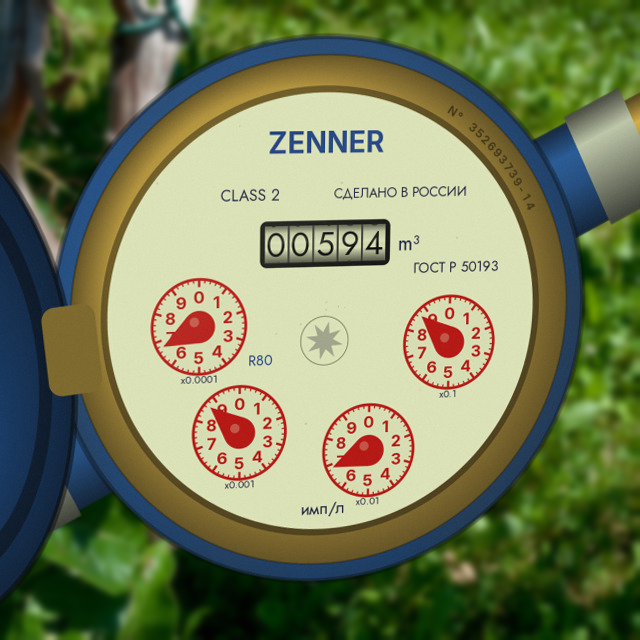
594.8686 m³
